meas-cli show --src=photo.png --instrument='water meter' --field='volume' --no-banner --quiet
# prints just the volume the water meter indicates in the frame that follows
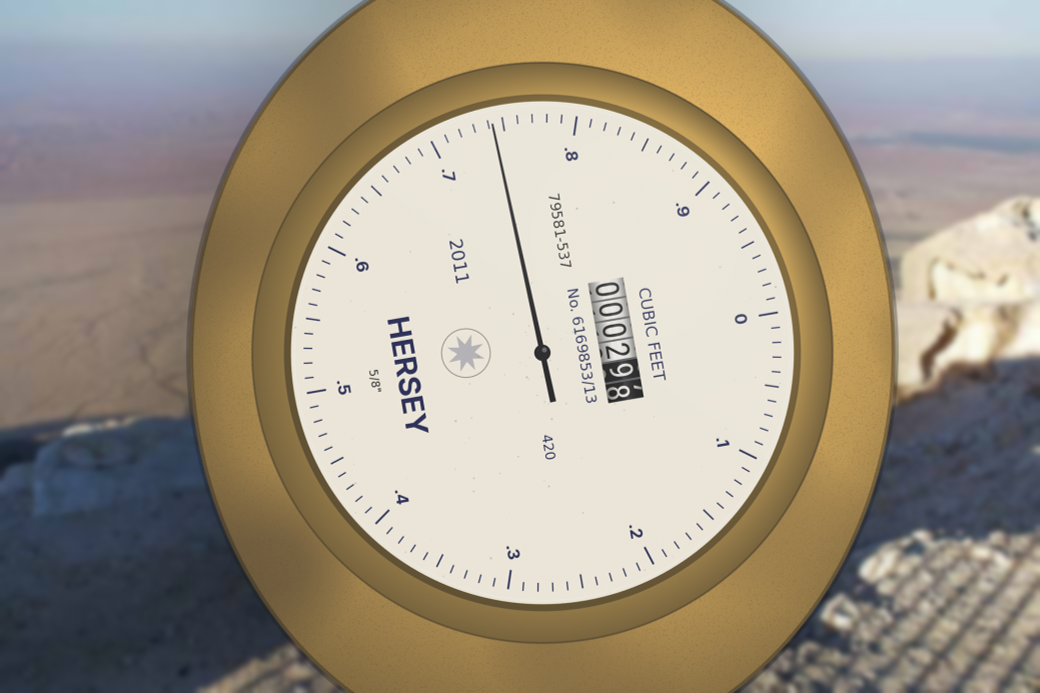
297.74 ft³
